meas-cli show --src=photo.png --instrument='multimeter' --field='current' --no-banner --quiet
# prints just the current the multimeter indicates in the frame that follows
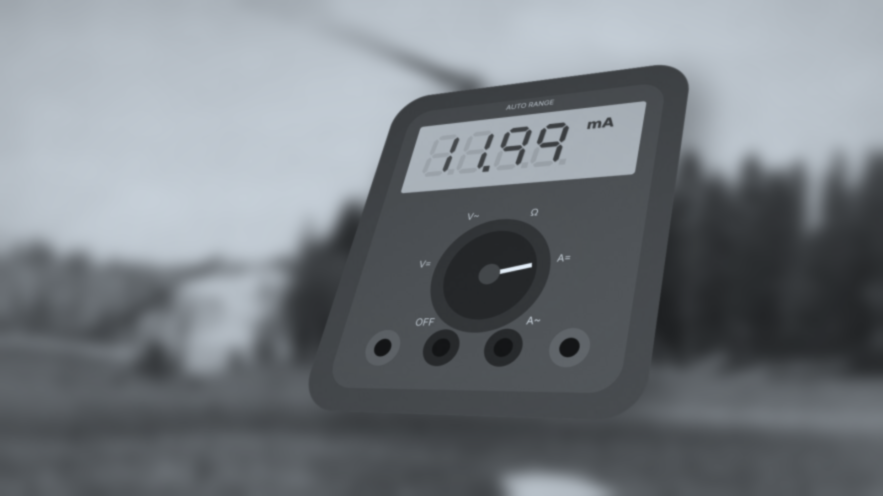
11.99 mA
